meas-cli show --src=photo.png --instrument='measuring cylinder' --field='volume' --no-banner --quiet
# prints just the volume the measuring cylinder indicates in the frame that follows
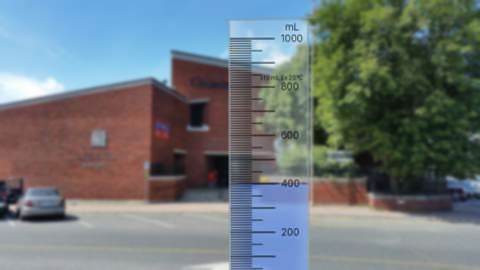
400 mL
